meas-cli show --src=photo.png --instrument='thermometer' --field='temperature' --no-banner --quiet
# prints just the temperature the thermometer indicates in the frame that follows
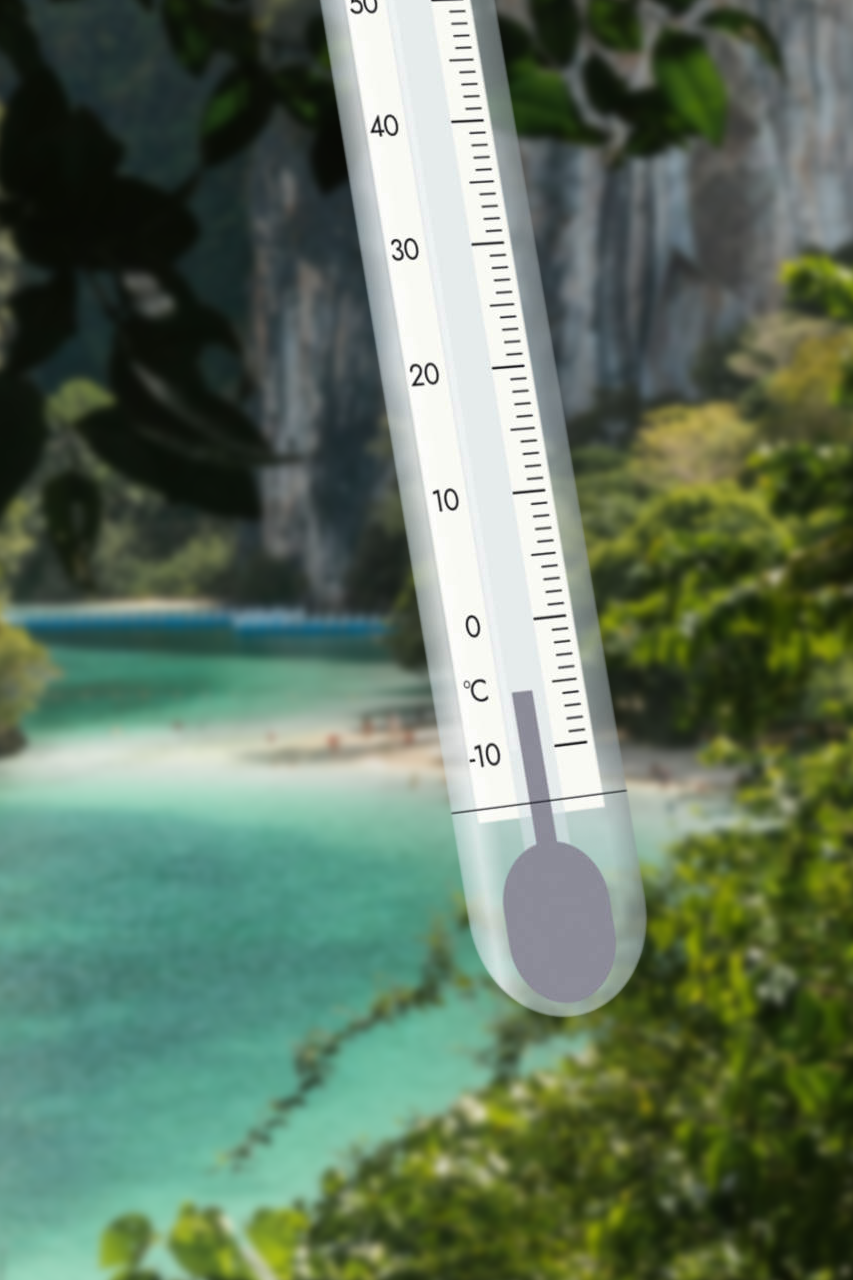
-5.5 °C
